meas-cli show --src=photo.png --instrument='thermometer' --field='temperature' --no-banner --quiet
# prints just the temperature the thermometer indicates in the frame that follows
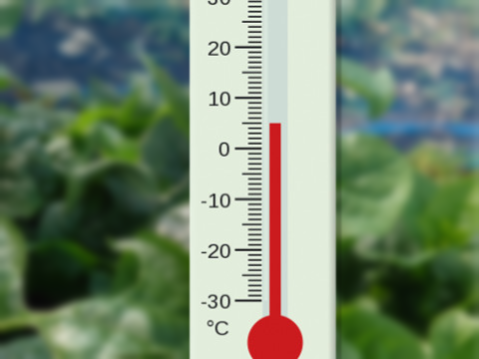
5 °C
